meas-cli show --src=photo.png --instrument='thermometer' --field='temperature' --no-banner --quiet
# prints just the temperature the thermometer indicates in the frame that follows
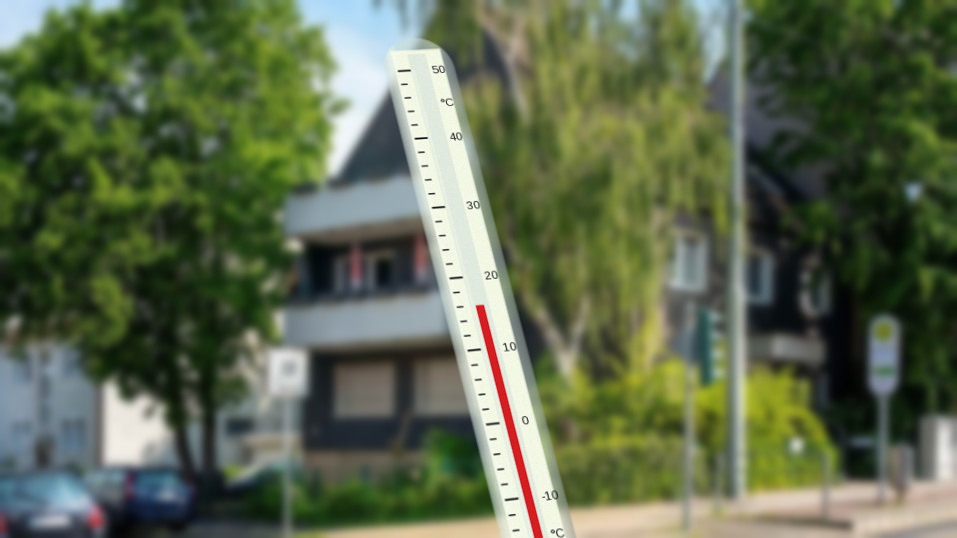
16 °C
